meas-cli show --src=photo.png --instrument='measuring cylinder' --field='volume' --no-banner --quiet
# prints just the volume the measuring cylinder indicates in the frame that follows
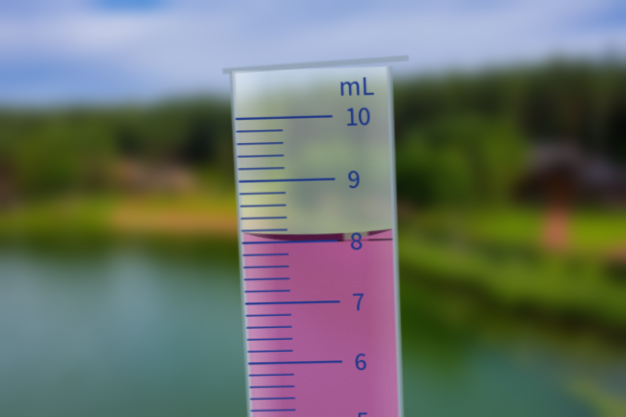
8 mL
